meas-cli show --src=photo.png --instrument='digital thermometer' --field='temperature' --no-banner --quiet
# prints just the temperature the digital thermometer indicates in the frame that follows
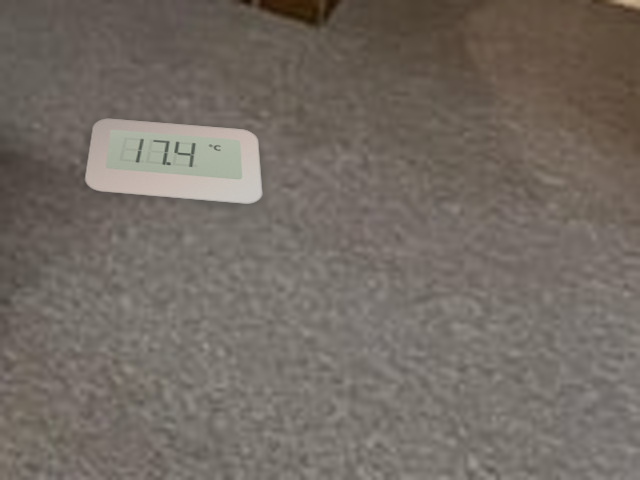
17.4 °C
